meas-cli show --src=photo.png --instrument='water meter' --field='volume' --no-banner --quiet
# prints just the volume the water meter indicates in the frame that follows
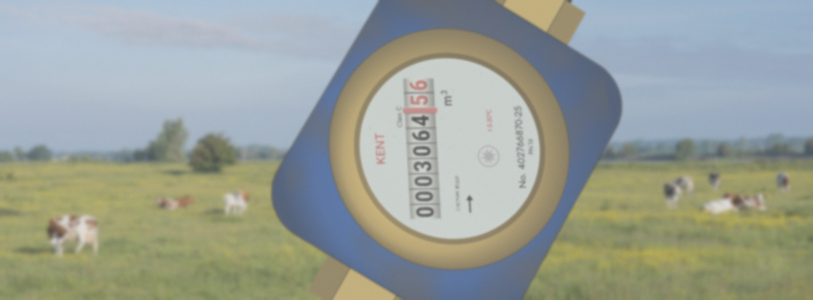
3064.56 m³
